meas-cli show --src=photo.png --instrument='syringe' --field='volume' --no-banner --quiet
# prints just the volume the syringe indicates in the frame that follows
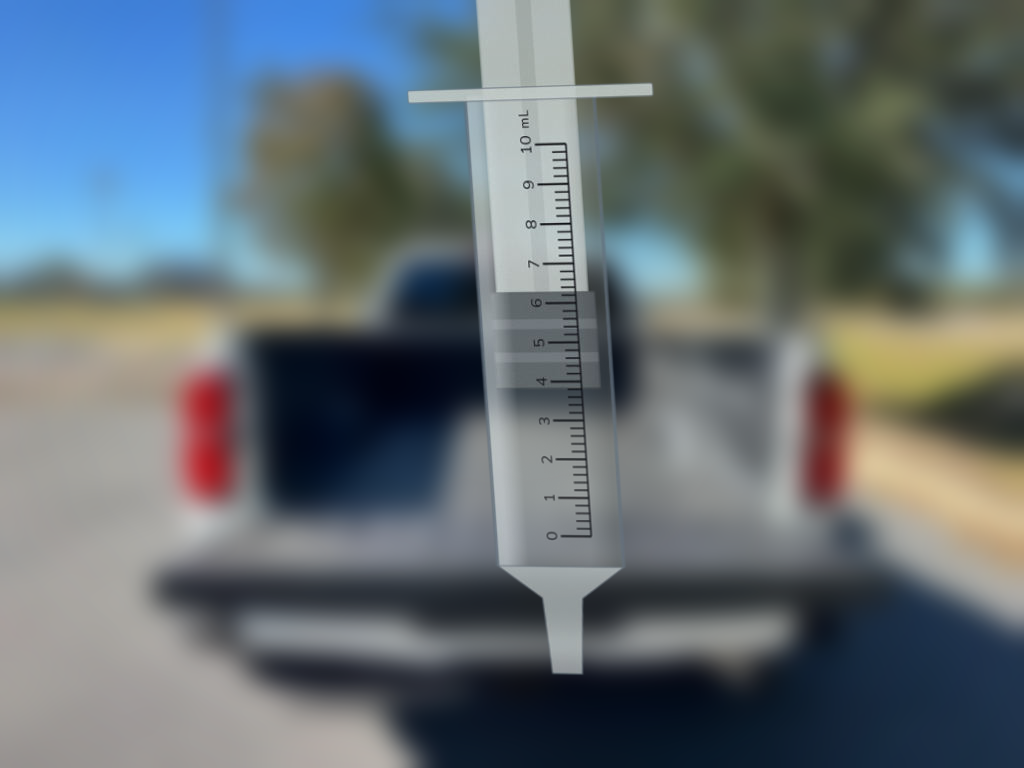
3.8 mL
